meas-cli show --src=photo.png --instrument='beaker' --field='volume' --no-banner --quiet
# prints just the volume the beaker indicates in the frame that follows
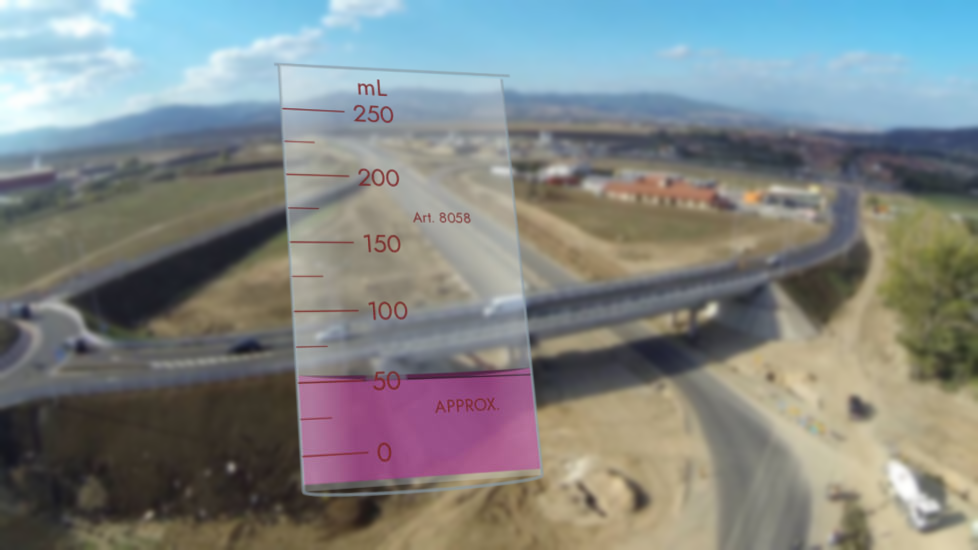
50 mL
